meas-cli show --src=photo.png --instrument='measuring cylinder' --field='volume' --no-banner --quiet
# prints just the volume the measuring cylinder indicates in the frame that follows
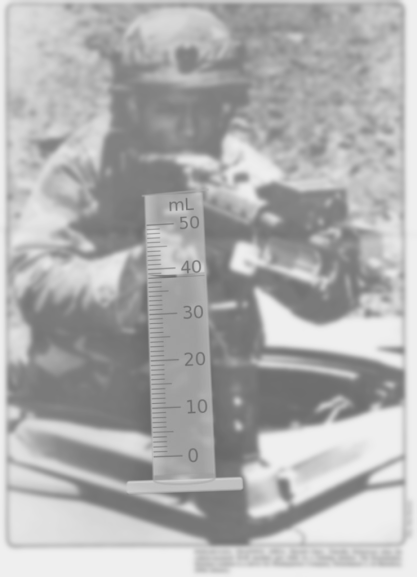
38 mL
